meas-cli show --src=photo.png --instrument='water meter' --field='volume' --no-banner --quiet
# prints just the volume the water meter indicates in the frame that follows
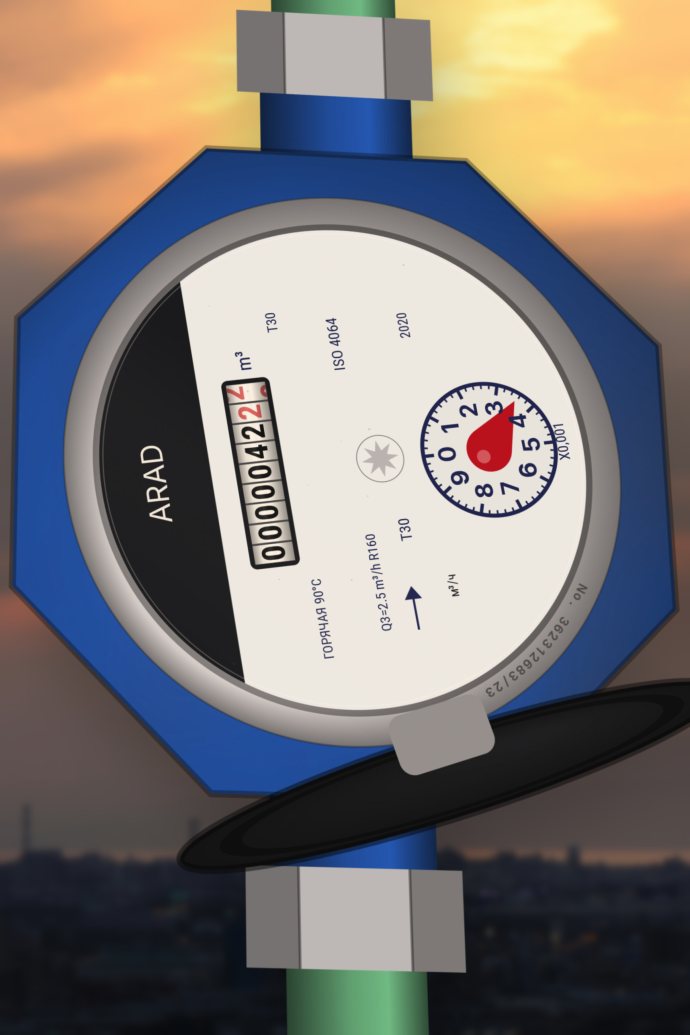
42.223 m³
